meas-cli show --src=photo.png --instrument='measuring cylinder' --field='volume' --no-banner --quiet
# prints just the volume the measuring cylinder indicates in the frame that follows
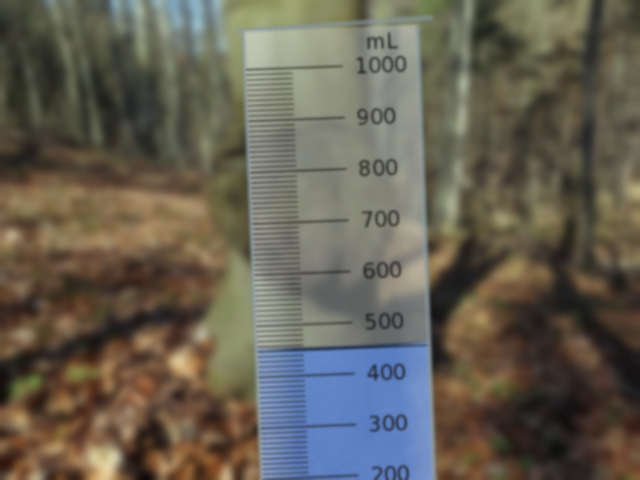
450 mL
